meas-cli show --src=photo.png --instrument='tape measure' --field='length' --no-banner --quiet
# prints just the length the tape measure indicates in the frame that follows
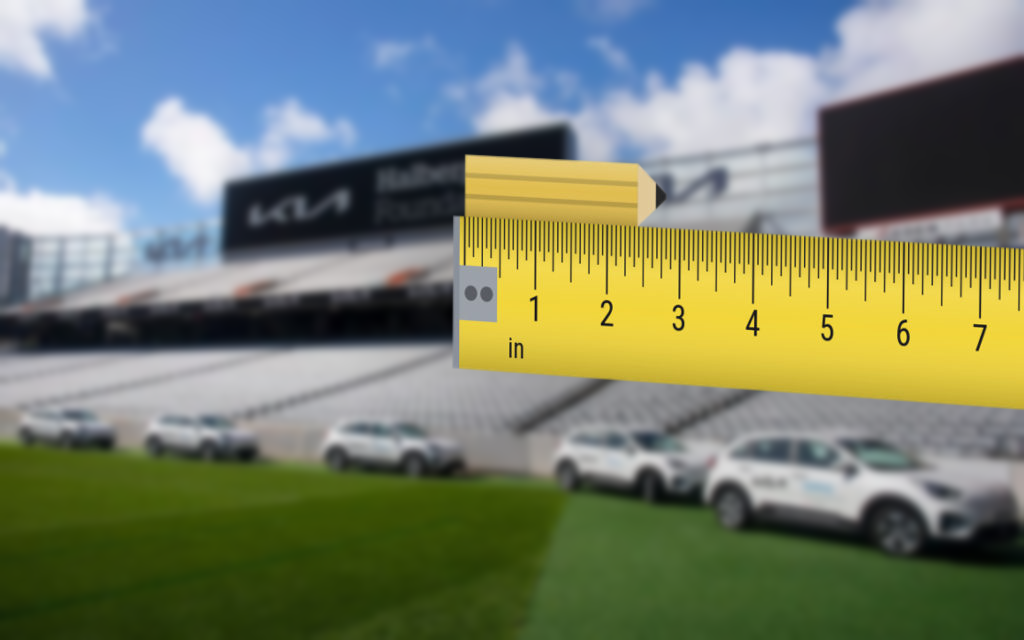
2.8125 in
